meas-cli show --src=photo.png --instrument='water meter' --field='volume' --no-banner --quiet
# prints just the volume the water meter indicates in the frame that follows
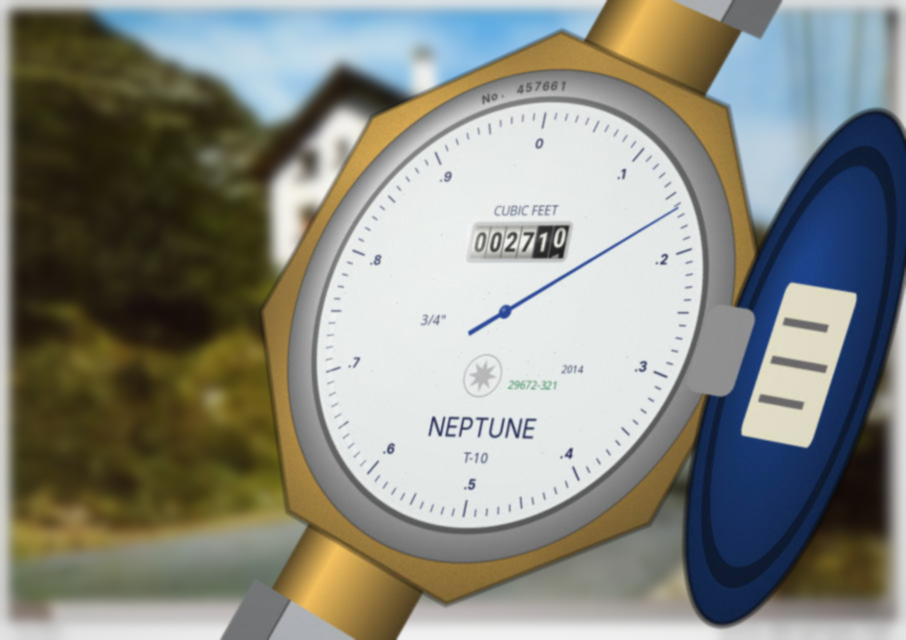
2710.16 ft³
